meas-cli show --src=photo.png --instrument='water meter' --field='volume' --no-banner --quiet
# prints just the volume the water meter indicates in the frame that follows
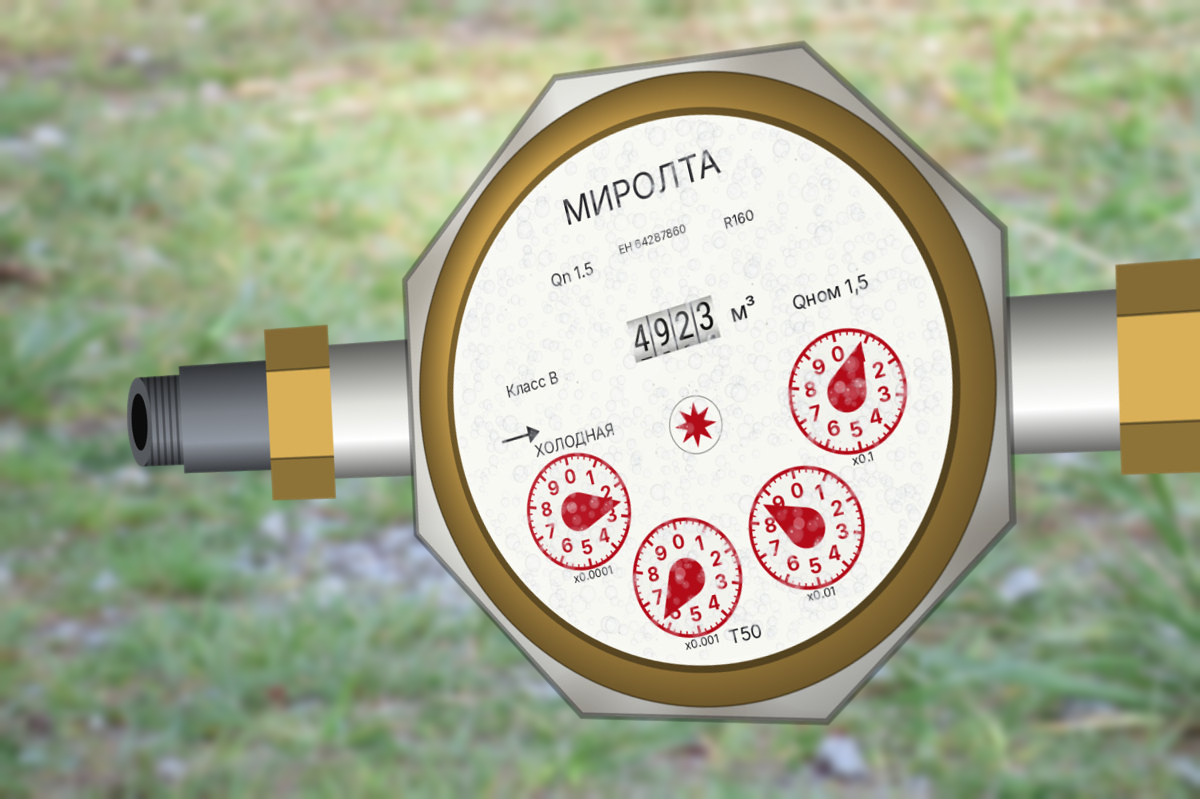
4923.0862 m³
